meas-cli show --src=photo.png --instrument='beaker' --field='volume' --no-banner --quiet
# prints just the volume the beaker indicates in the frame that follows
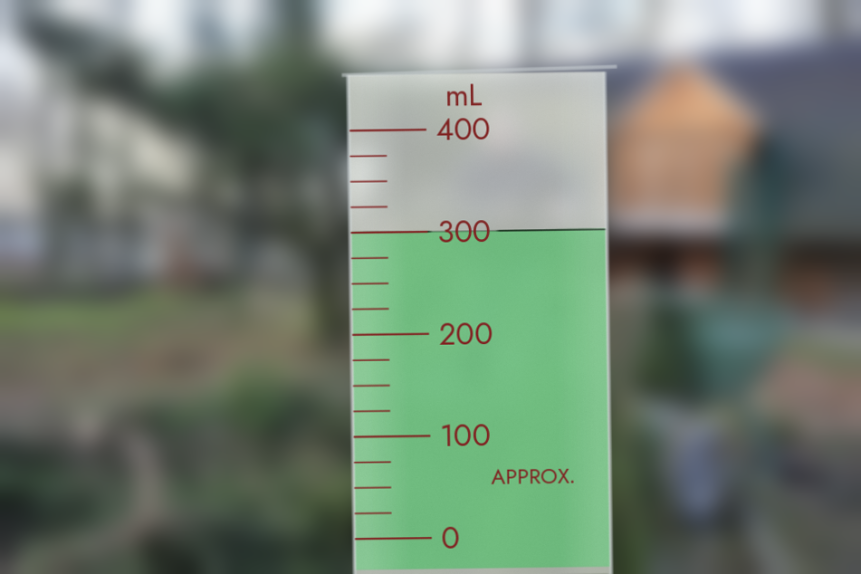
300 mL
